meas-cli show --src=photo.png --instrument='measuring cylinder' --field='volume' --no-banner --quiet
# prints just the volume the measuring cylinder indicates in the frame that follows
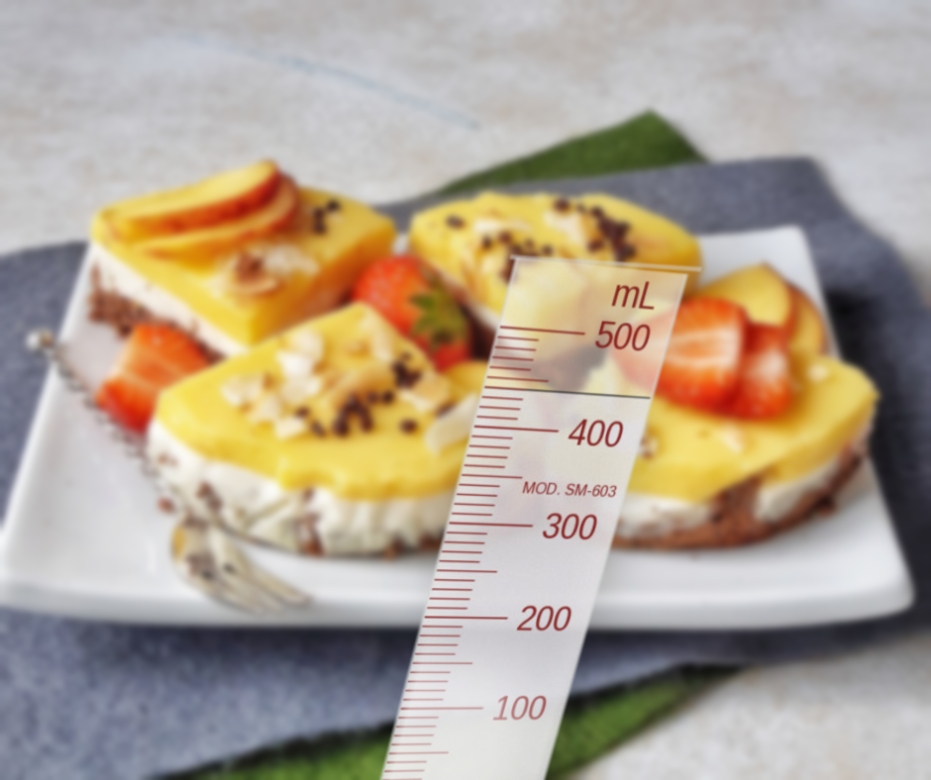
440 mL
